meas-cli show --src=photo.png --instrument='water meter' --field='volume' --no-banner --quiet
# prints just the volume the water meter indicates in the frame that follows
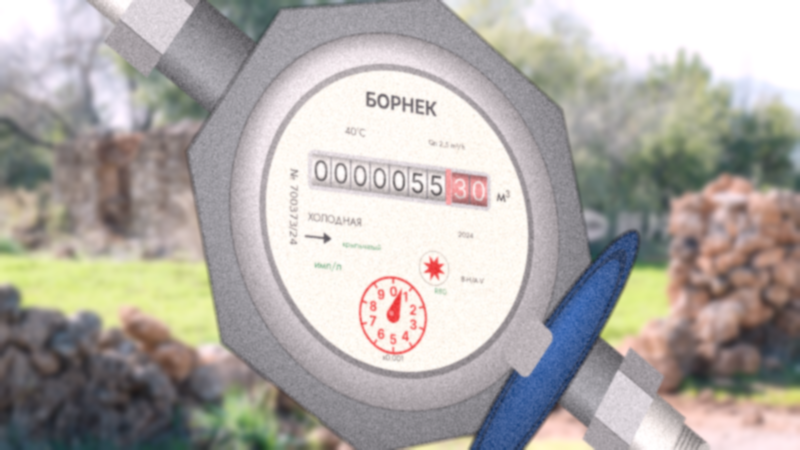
55.300 m³
